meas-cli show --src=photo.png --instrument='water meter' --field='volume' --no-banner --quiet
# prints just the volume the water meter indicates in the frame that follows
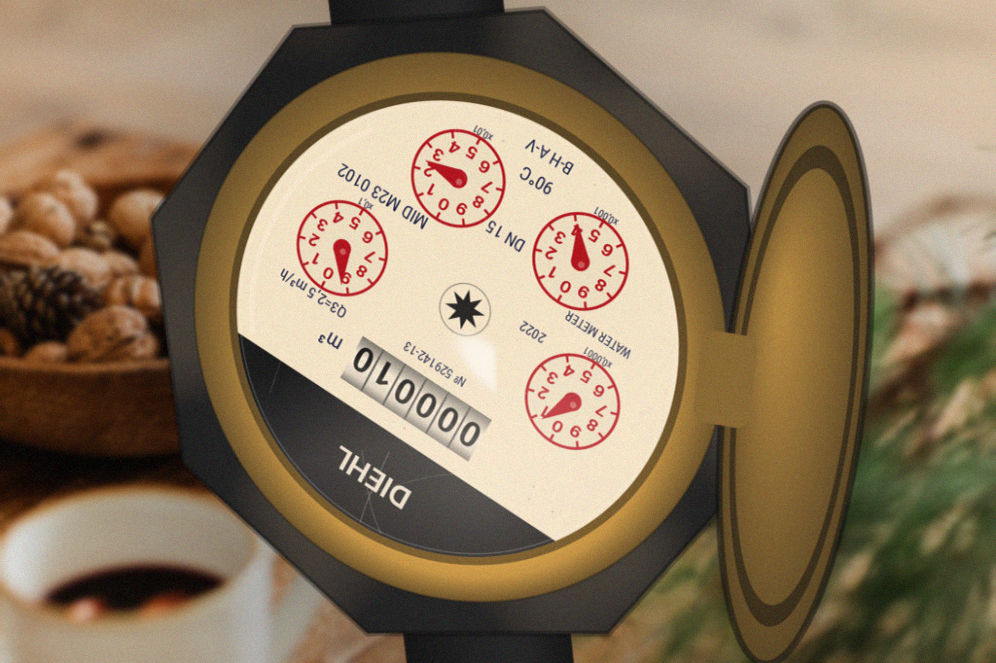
9.9240 m³
